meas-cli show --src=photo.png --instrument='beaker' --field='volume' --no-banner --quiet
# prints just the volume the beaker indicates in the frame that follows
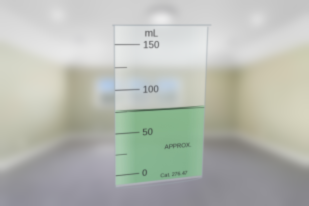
75 mL
